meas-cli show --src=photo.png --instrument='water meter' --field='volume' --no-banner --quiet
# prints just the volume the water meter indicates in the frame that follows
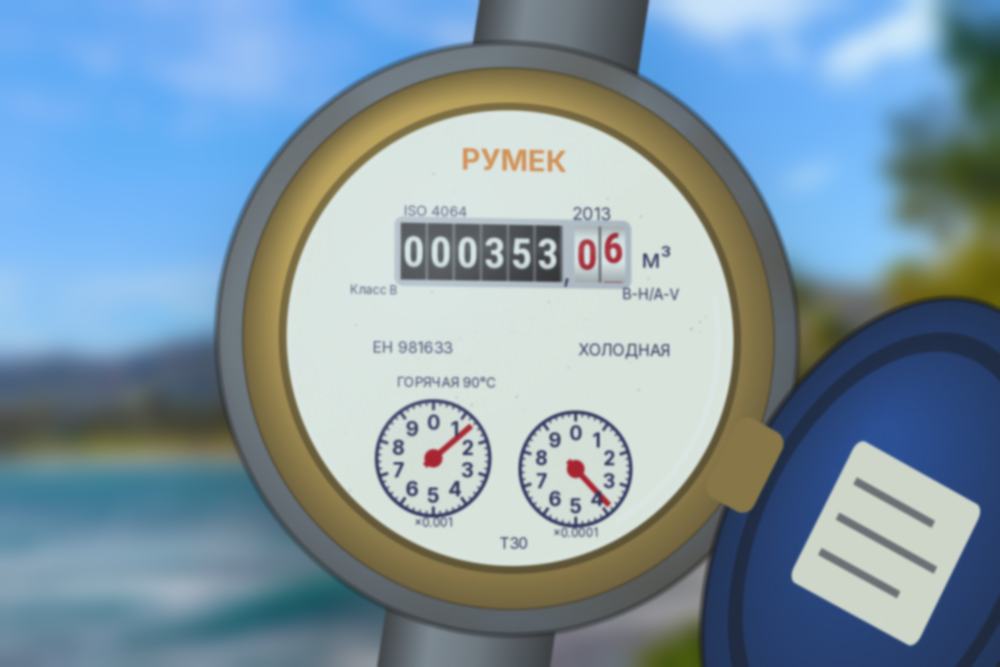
353.0613 m³
